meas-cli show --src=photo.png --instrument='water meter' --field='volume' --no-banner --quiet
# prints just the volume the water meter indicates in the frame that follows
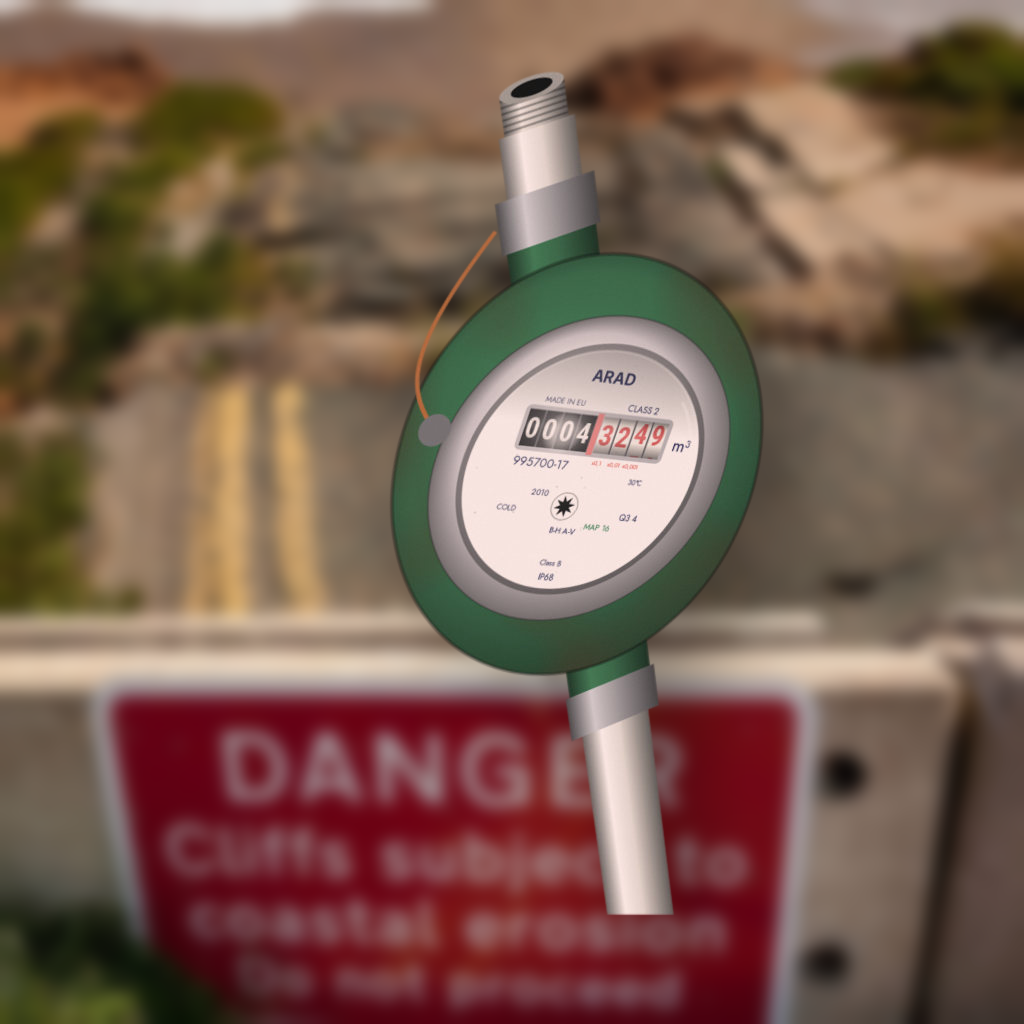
4.3249 m³
